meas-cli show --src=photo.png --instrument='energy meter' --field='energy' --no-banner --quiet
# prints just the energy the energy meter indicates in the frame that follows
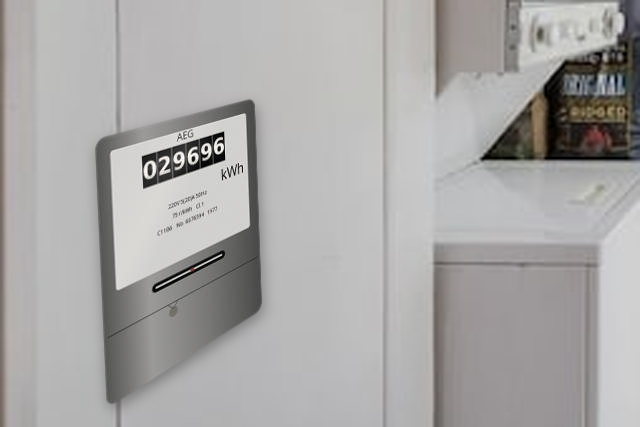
29696 kWh
